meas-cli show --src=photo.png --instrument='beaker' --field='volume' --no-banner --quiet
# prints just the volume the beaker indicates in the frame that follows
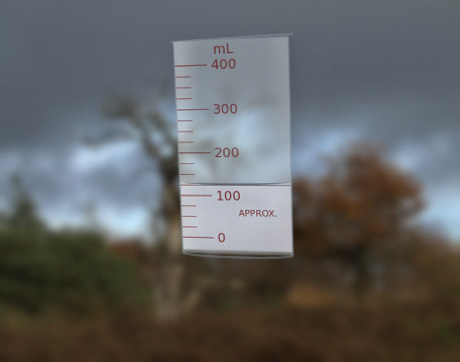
125 mL
